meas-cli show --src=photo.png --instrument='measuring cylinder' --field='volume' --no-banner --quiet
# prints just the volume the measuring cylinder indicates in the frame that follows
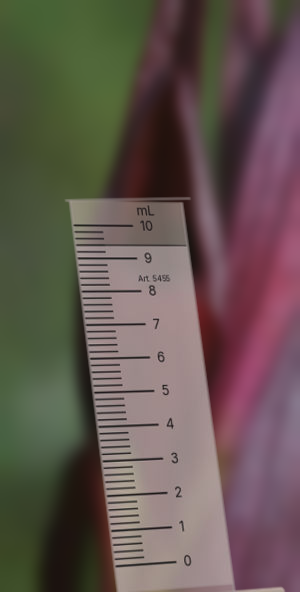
9.4 mL
